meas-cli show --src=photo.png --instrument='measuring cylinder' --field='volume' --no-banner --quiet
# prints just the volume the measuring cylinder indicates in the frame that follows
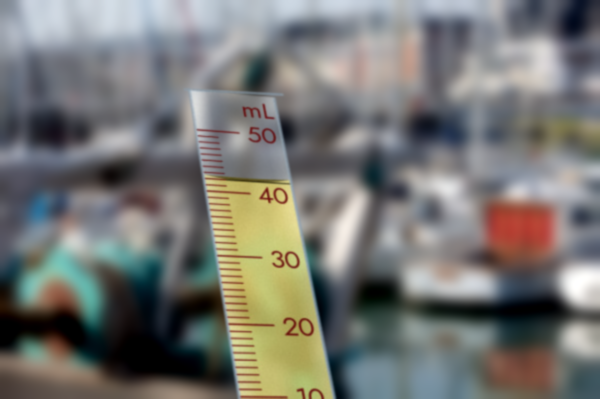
42 mL
